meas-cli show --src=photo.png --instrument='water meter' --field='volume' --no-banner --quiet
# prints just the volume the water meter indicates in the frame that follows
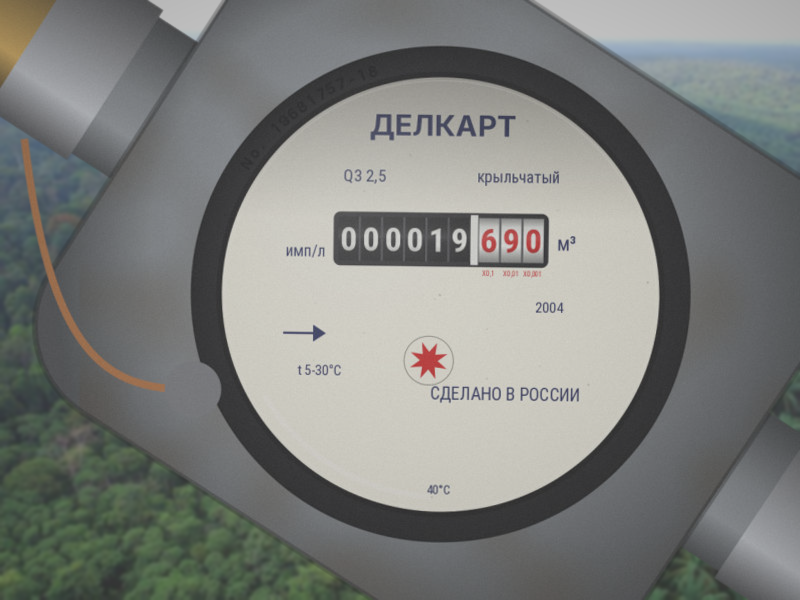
19.690 m³
